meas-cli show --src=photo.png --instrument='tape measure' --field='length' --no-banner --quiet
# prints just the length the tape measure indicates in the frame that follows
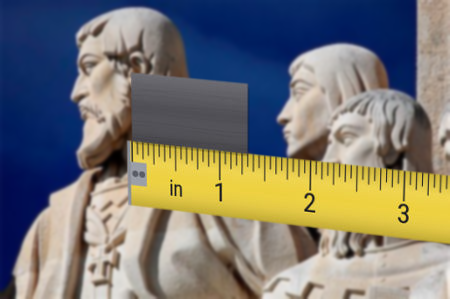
1.3125 in
